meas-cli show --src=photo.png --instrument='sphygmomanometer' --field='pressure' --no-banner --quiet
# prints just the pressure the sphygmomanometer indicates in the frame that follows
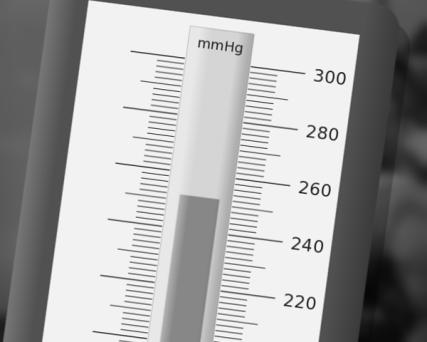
252 mmHg
